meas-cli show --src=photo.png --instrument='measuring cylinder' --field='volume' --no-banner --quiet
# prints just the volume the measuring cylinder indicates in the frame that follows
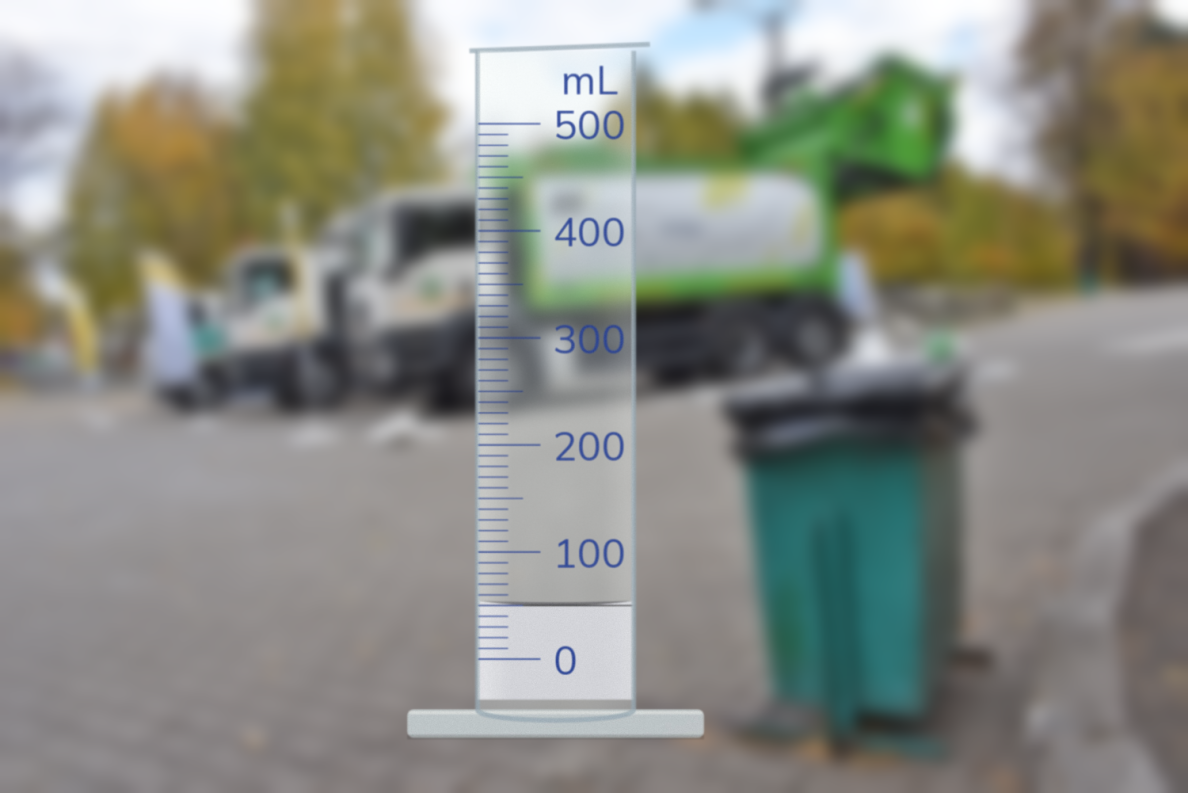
50 mL
